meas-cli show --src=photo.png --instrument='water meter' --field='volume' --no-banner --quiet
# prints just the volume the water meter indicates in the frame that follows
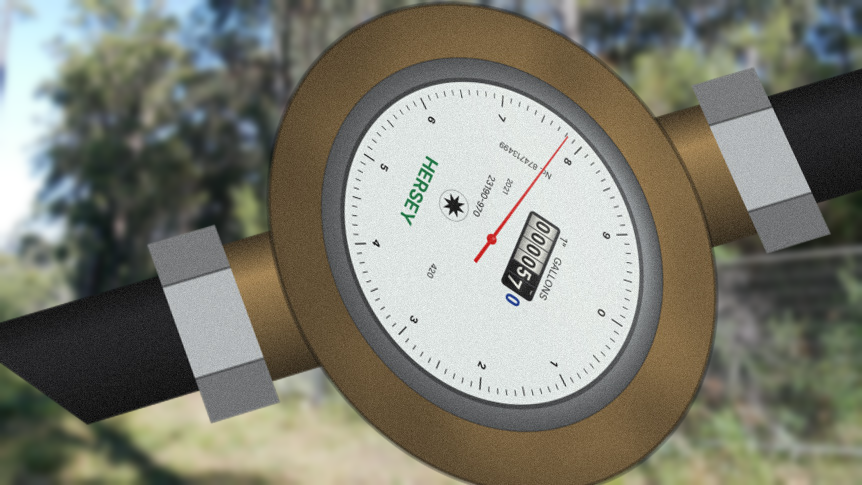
567.8 gal
